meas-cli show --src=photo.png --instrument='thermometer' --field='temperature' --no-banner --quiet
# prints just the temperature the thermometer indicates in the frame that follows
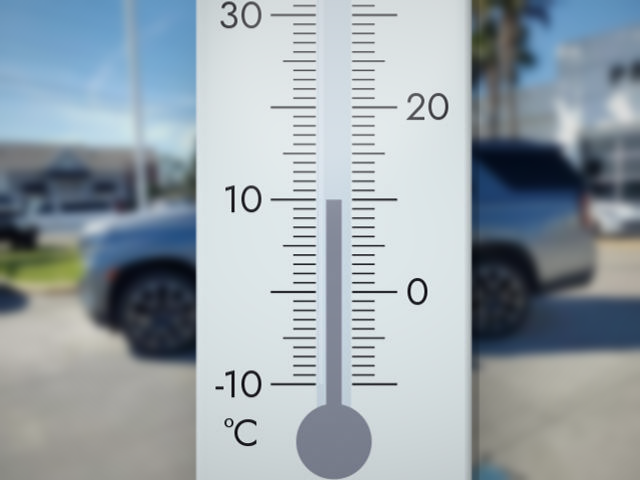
10 °C
